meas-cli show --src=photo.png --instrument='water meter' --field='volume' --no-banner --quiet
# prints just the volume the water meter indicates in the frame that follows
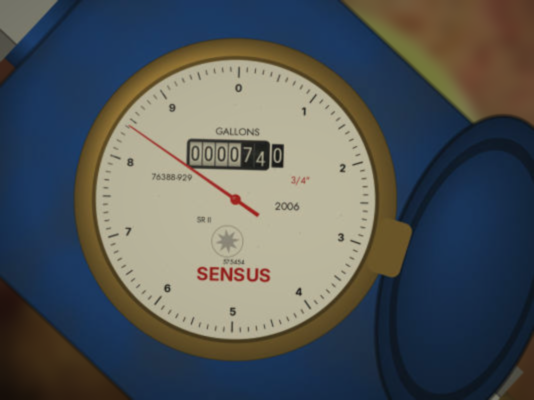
738.4 gal
